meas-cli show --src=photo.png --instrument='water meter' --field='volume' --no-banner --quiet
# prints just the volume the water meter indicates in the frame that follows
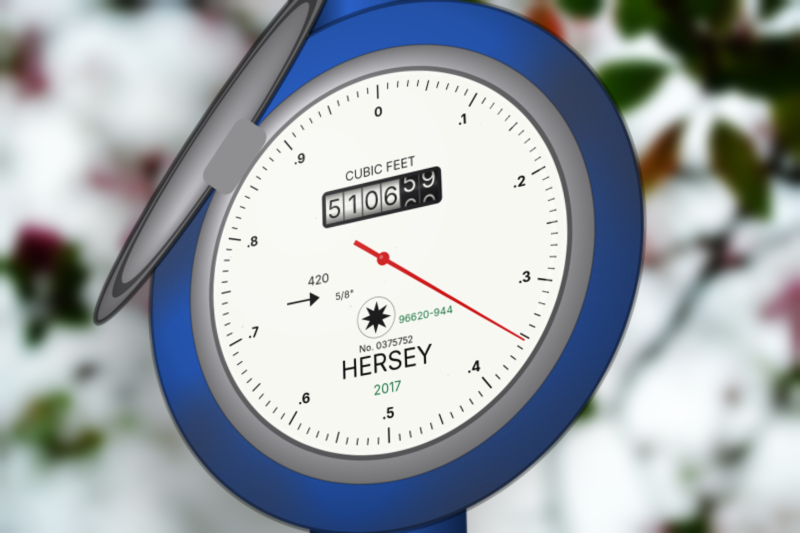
510659.35 ft³
